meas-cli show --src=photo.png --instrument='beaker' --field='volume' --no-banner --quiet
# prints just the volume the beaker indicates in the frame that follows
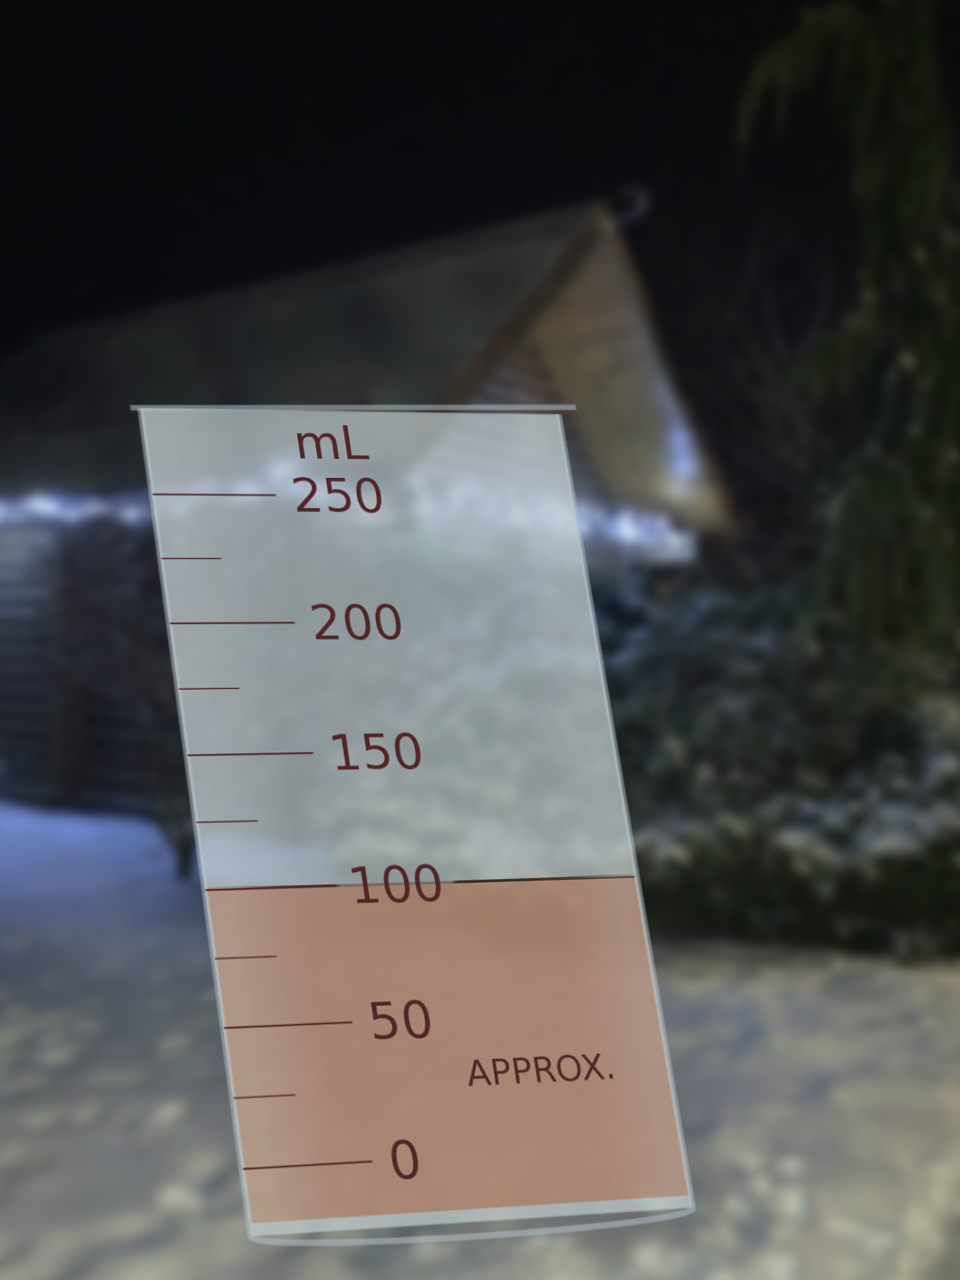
100 mL
